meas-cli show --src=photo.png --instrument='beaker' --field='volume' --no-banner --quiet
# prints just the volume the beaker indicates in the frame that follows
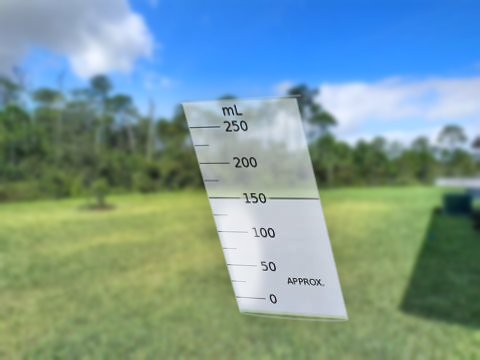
150 mL
